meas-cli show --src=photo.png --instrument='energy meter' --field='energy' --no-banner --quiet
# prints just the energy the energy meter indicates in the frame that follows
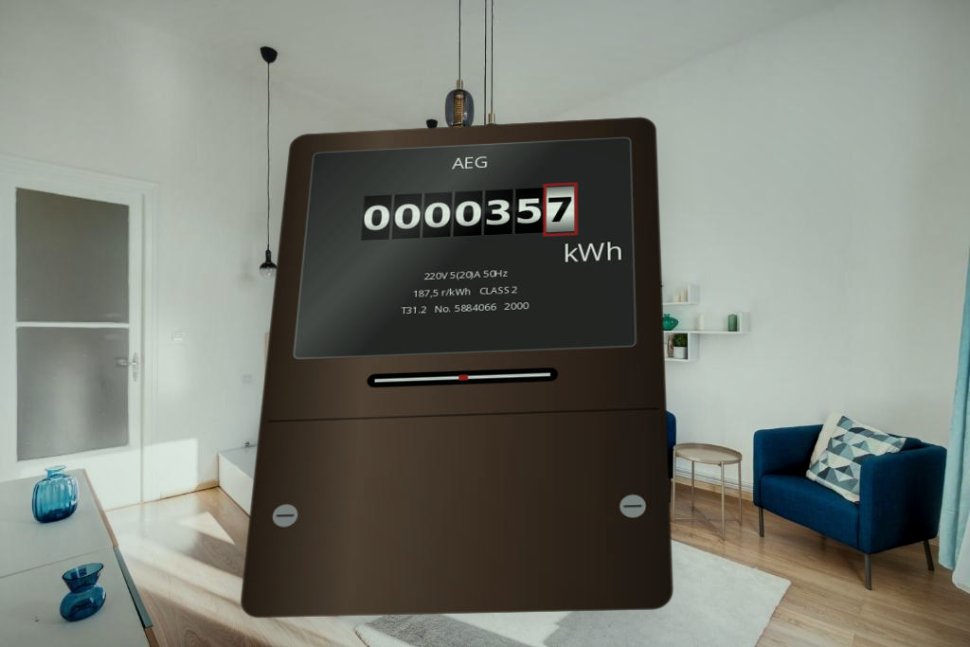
35.7 kWh
